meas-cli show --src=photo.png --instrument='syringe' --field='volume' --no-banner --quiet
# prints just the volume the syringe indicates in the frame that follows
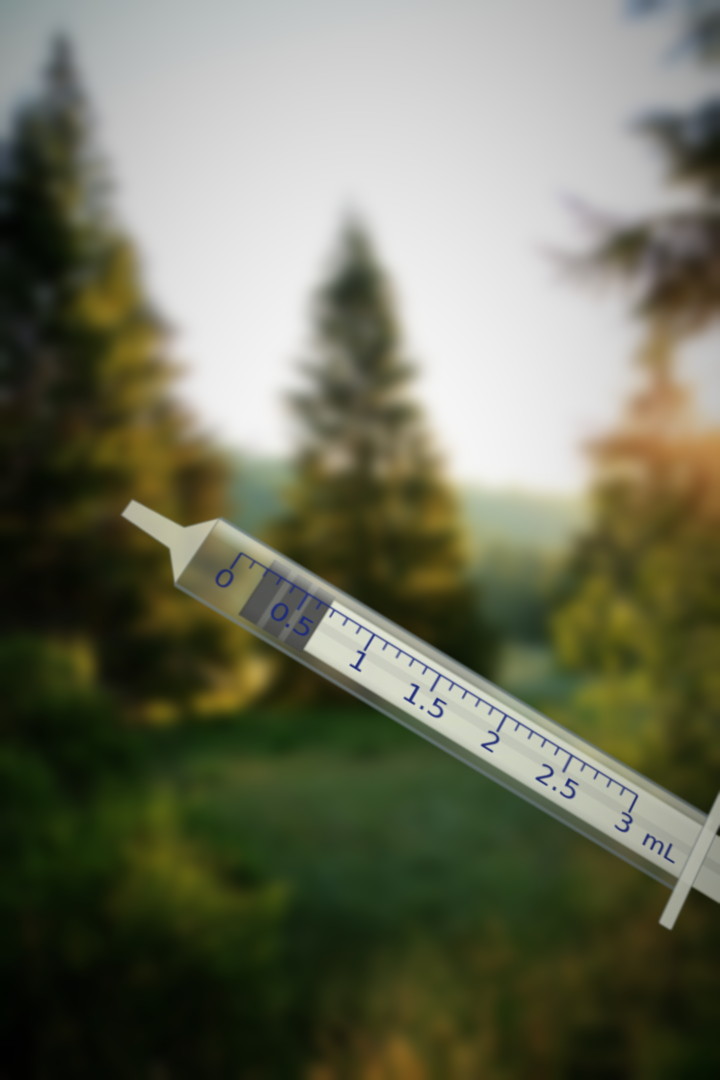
0.2 mL
